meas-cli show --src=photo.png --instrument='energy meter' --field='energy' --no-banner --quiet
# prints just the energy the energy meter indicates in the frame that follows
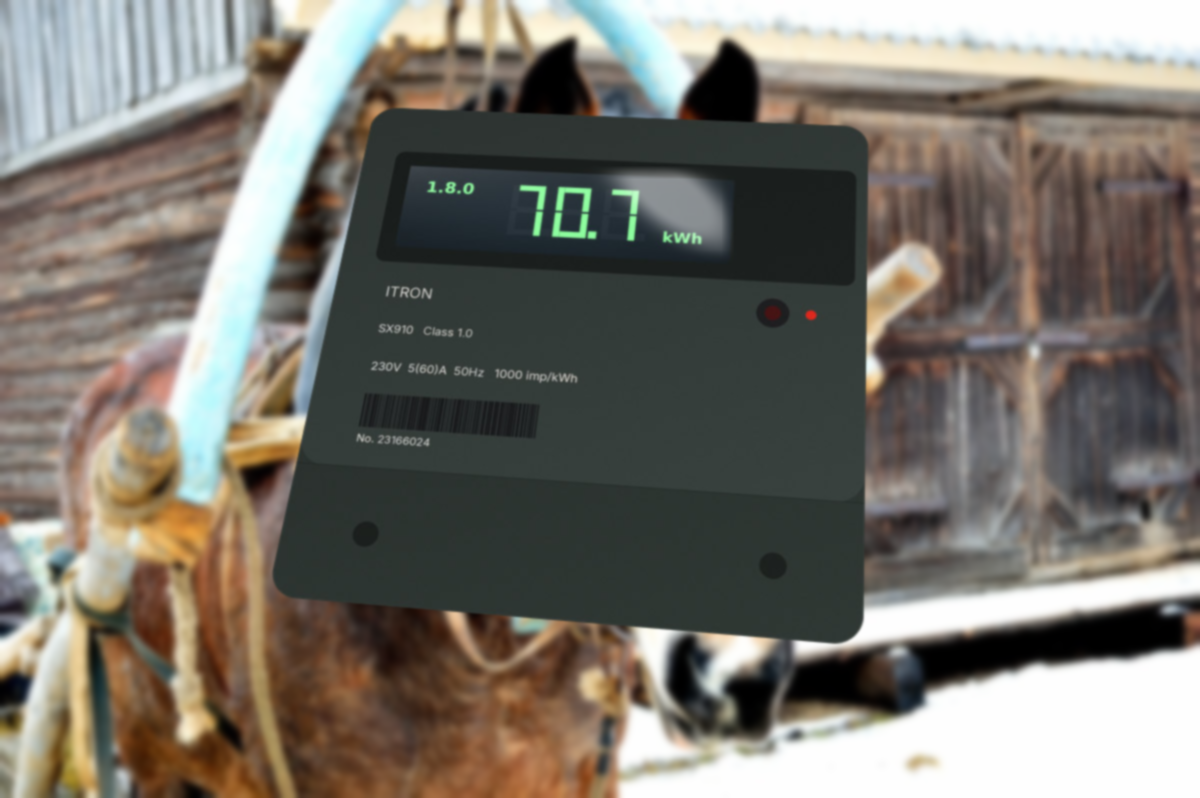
70.7 kWh
